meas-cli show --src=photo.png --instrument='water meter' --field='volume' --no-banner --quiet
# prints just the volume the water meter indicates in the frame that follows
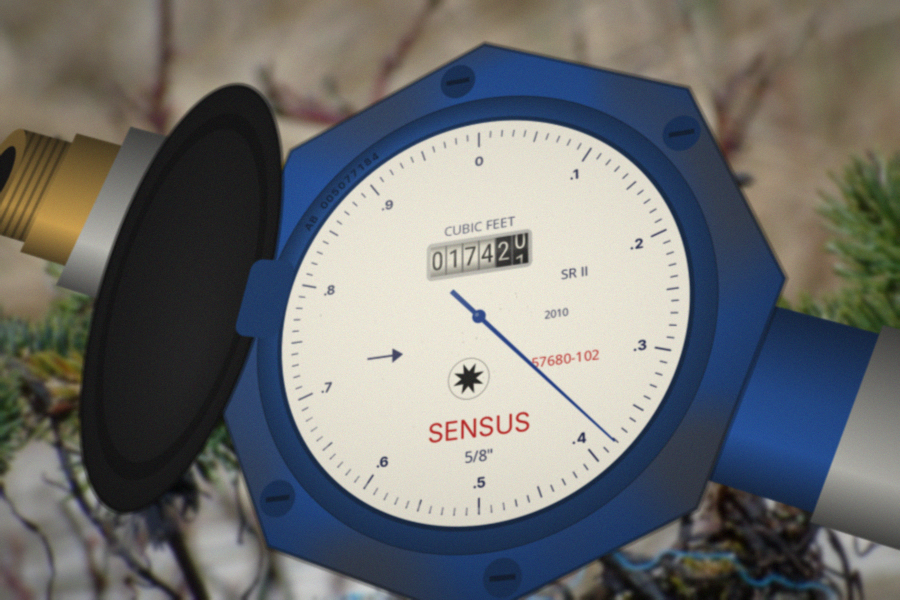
17420.38 ft³
